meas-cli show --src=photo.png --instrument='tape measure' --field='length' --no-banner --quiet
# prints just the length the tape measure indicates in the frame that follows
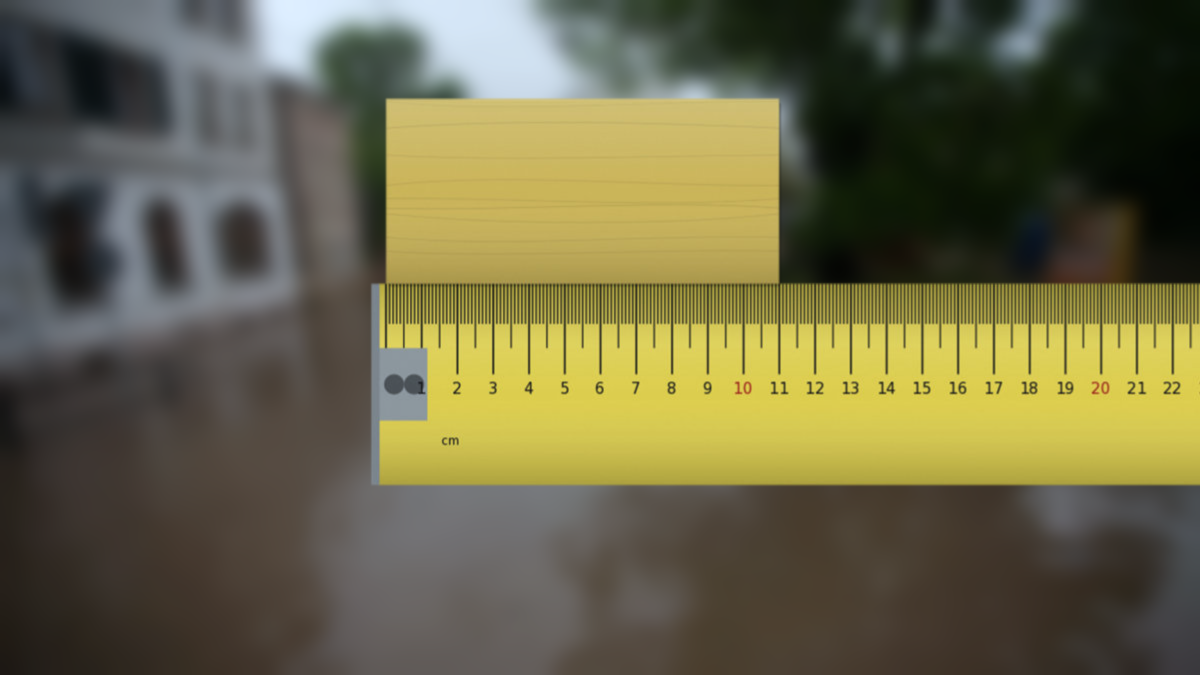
11 cm
